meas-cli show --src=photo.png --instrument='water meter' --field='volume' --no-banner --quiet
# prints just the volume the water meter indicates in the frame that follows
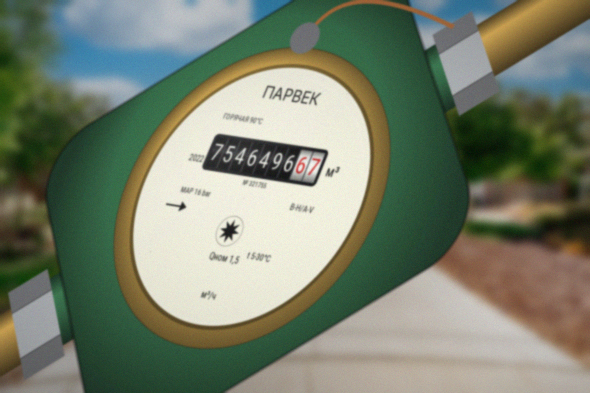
7546496.67 m³
